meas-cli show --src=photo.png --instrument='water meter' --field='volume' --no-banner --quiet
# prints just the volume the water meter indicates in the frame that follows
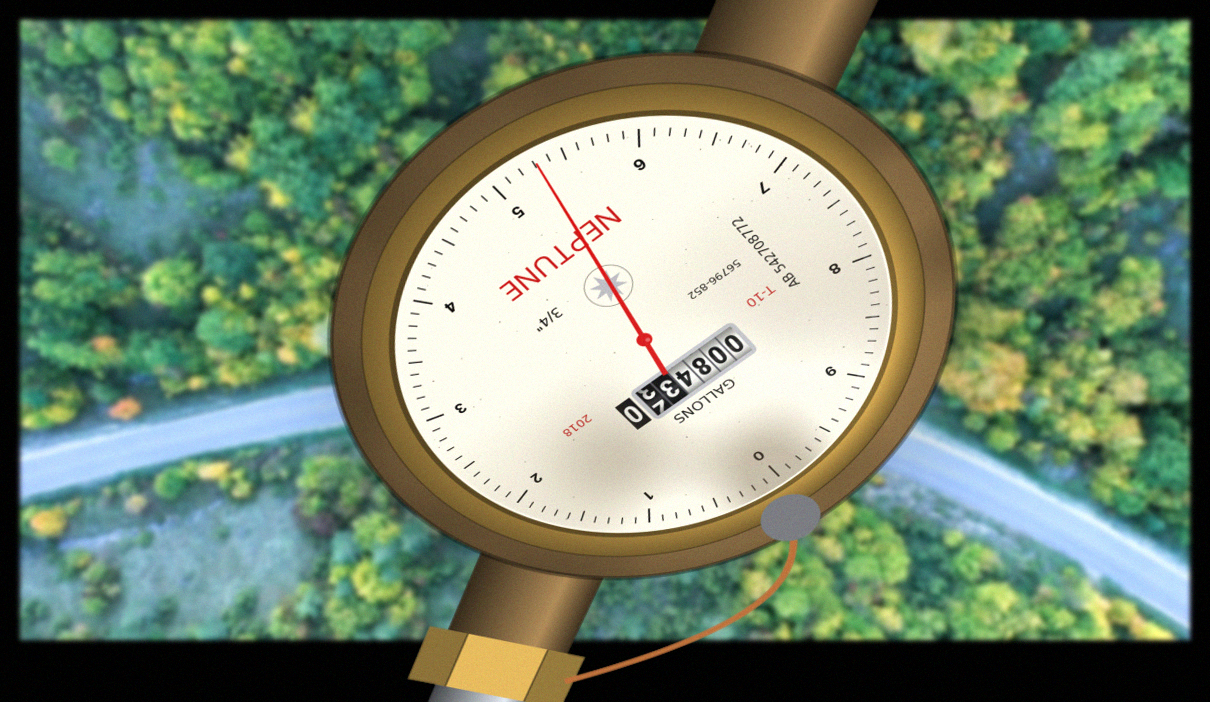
84325.3 gal
